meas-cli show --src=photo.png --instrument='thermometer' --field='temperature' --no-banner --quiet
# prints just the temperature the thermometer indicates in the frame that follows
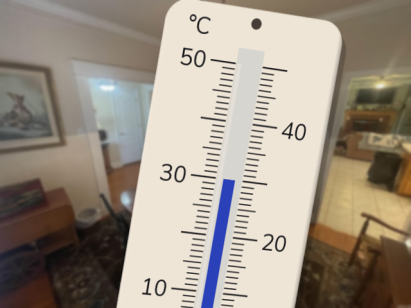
30 °C
